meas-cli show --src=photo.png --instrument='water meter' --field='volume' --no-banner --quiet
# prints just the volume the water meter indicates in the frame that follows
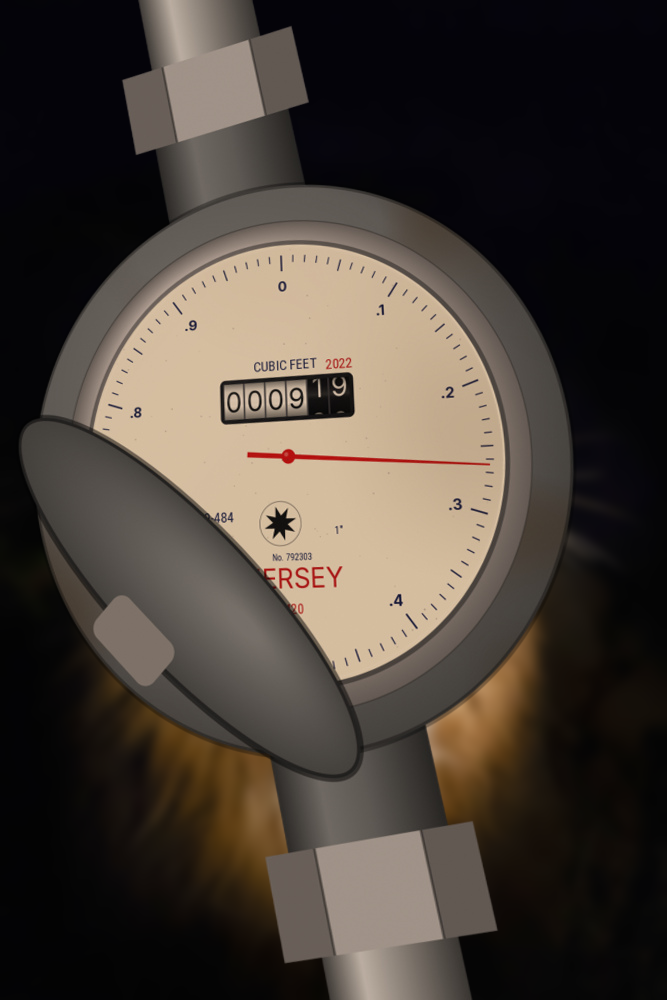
919.26 ft³
